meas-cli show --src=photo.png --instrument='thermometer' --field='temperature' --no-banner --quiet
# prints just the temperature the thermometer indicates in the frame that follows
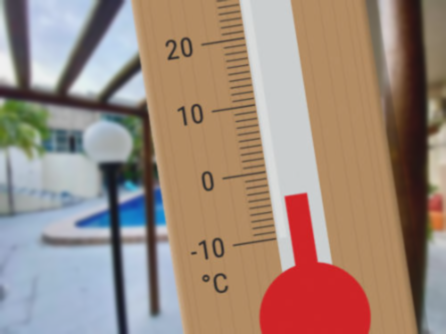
-4 °C
